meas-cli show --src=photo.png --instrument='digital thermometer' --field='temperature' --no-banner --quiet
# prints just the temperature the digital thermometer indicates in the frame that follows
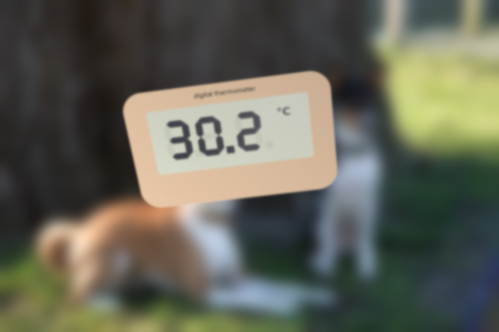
30.2 °C
